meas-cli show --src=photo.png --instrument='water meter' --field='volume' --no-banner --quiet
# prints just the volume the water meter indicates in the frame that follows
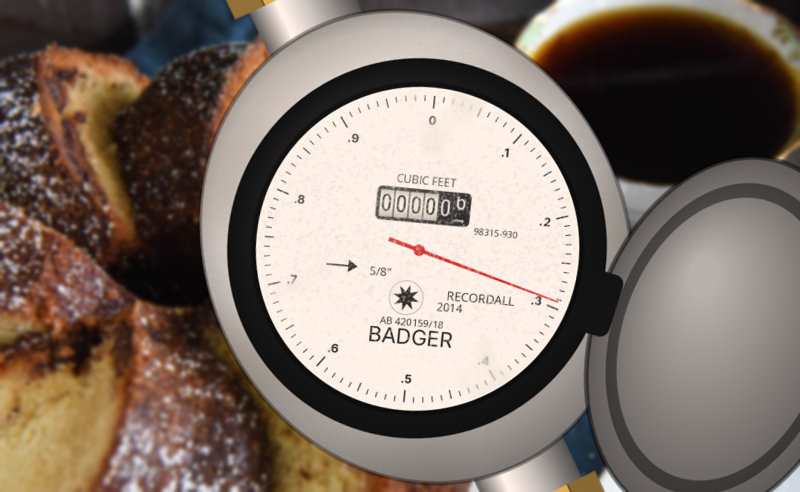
6.29 ft³
